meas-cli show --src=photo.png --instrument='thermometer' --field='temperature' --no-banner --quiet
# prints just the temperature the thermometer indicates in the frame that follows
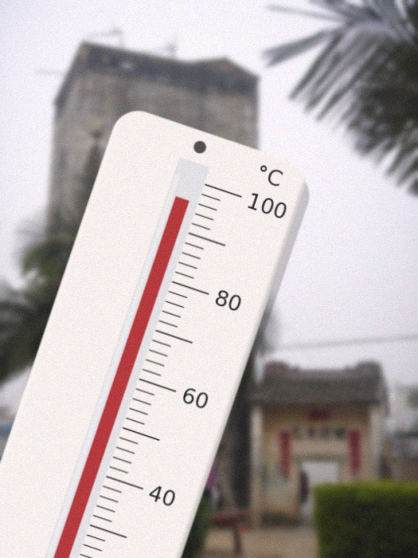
96 °C
